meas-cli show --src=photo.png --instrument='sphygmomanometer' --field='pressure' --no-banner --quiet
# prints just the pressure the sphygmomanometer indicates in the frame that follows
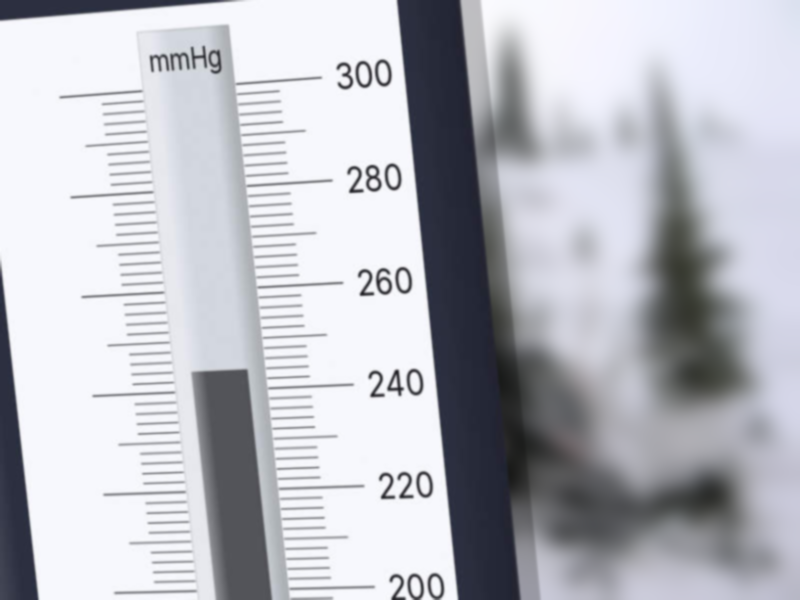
244 mmHg
